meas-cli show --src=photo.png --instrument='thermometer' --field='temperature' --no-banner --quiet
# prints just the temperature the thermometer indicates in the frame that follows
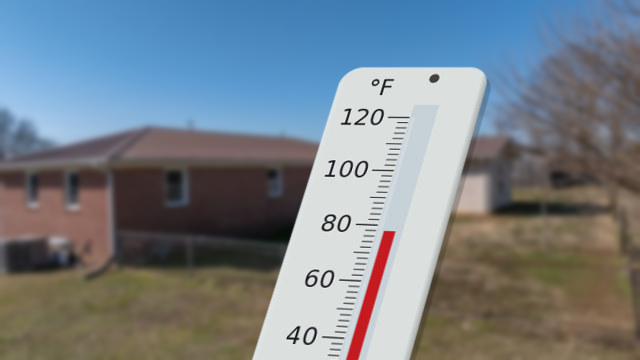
78 °F
